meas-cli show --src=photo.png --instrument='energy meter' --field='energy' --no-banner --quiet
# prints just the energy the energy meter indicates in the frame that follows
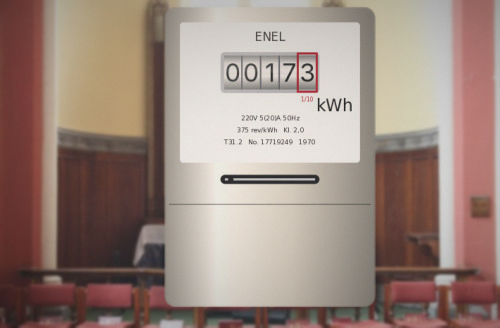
17.3 kWh
